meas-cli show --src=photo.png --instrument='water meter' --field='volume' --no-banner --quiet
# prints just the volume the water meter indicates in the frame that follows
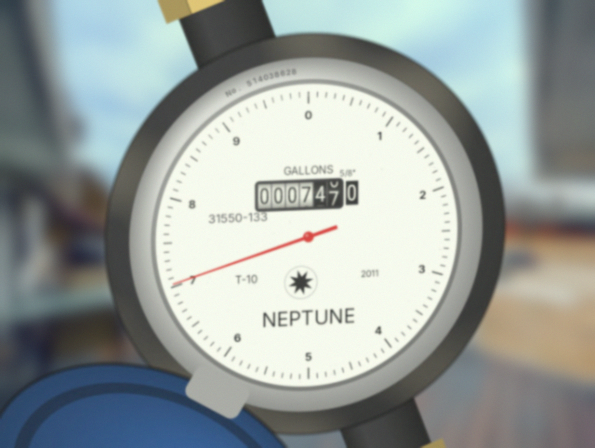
7467.0 gal
